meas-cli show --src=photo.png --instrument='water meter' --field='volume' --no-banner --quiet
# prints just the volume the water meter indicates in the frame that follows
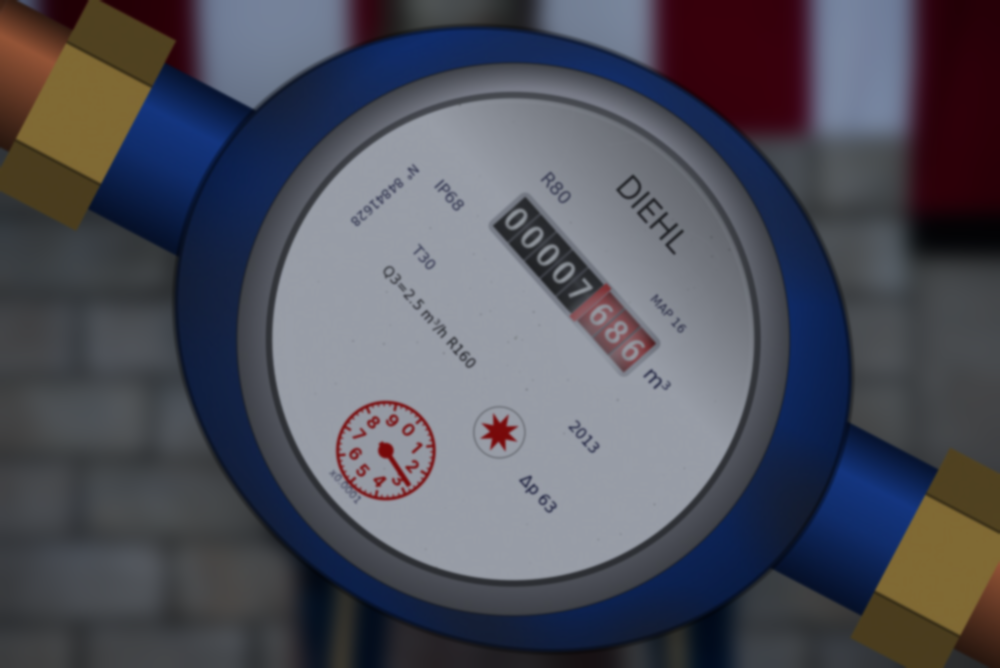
7.6862 m³
